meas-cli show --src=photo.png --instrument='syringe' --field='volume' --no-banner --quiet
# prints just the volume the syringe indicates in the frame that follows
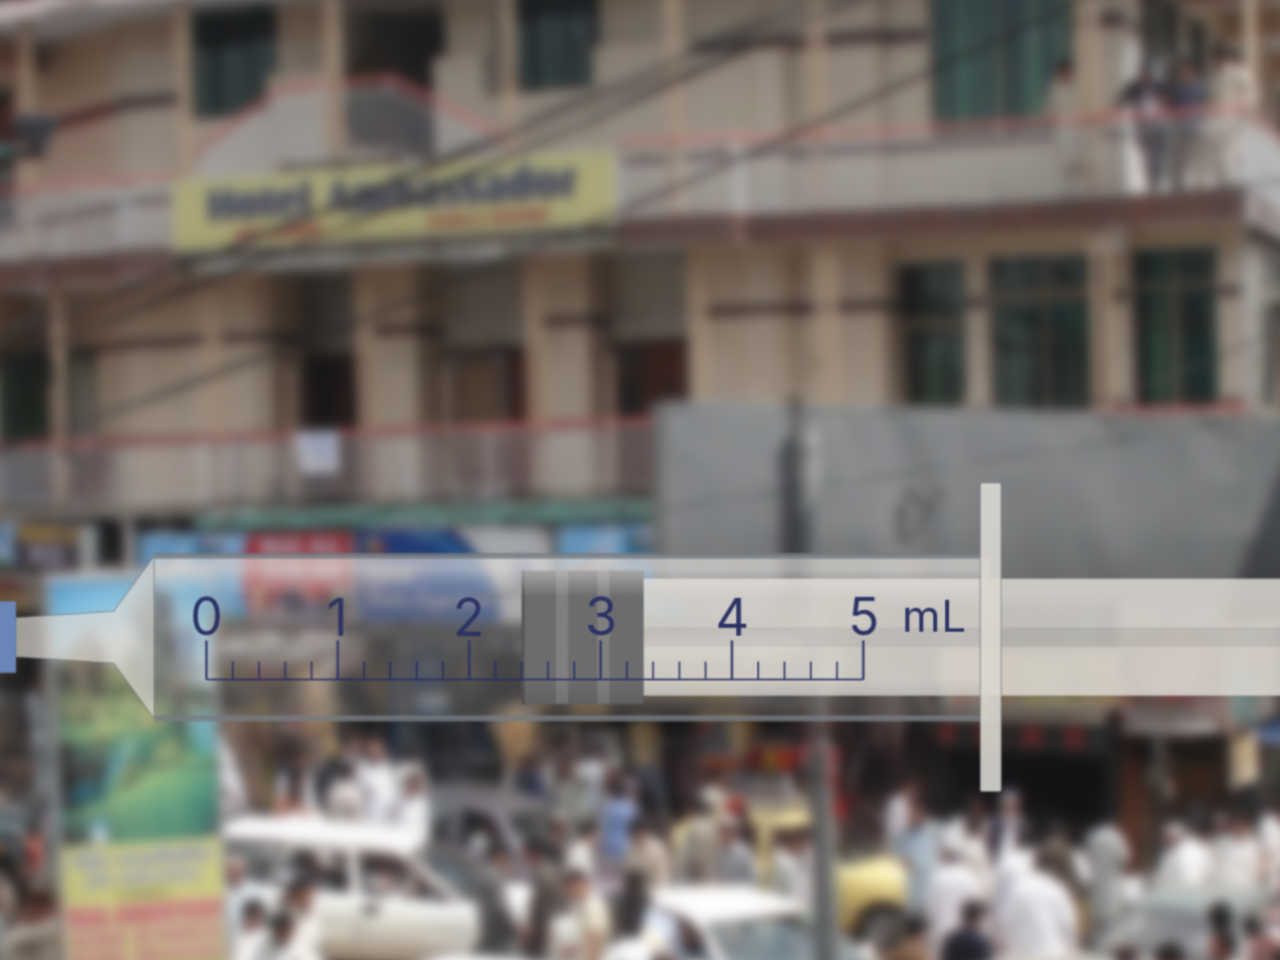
2.4 mL
